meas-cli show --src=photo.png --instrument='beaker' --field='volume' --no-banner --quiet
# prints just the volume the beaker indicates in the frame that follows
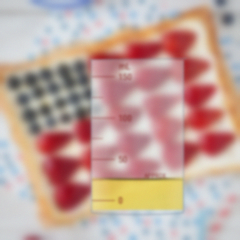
25 mL
